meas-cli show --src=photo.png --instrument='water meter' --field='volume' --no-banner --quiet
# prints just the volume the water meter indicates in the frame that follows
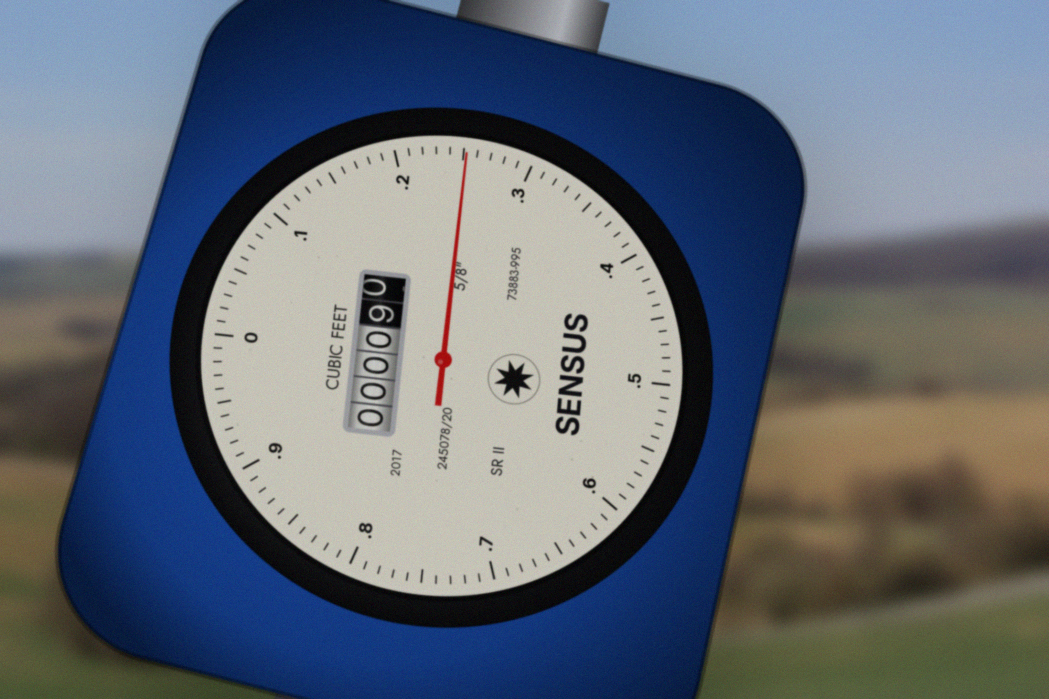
90.25 ft³
